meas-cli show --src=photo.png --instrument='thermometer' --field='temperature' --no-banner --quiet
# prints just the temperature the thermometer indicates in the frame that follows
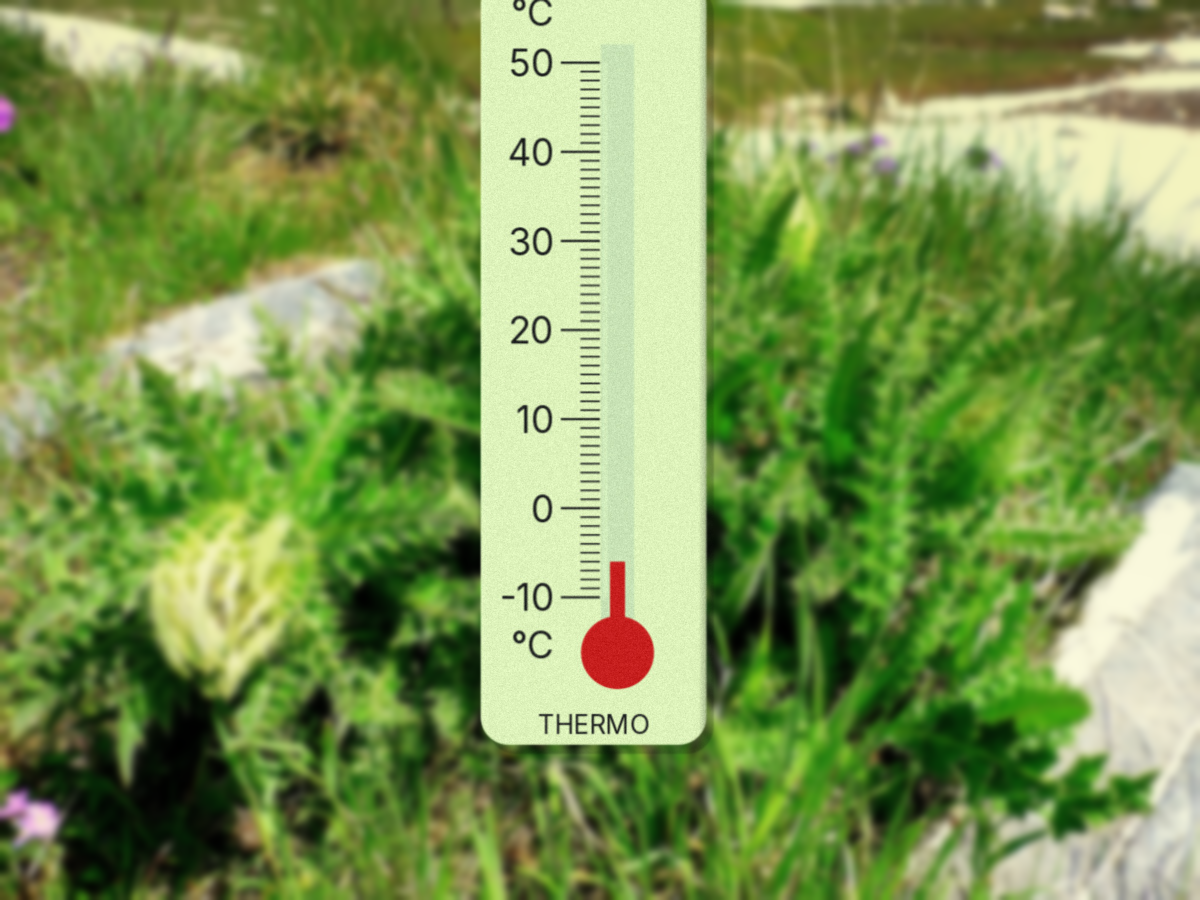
-6 °C
